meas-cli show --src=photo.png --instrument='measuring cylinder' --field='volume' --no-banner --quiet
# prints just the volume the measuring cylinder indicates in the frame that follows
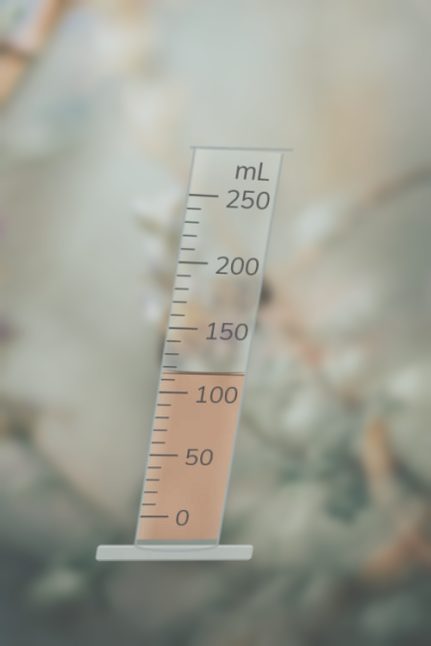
115 mL
